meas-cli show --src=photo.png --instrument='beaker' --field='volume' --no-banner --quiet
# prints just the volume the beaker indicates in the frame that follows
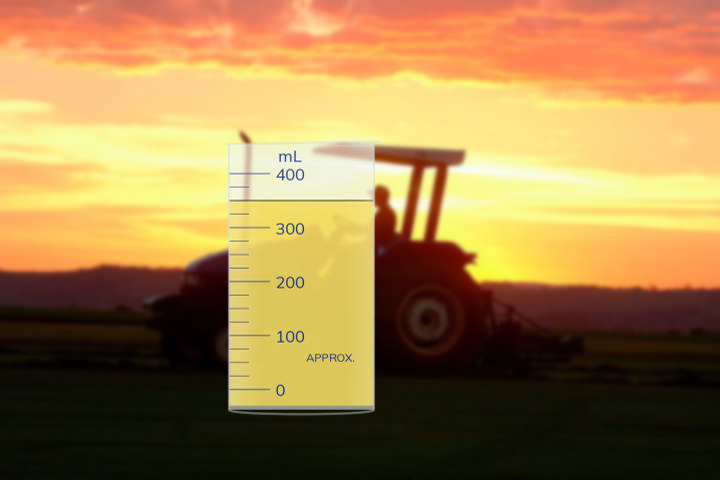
350 mL
